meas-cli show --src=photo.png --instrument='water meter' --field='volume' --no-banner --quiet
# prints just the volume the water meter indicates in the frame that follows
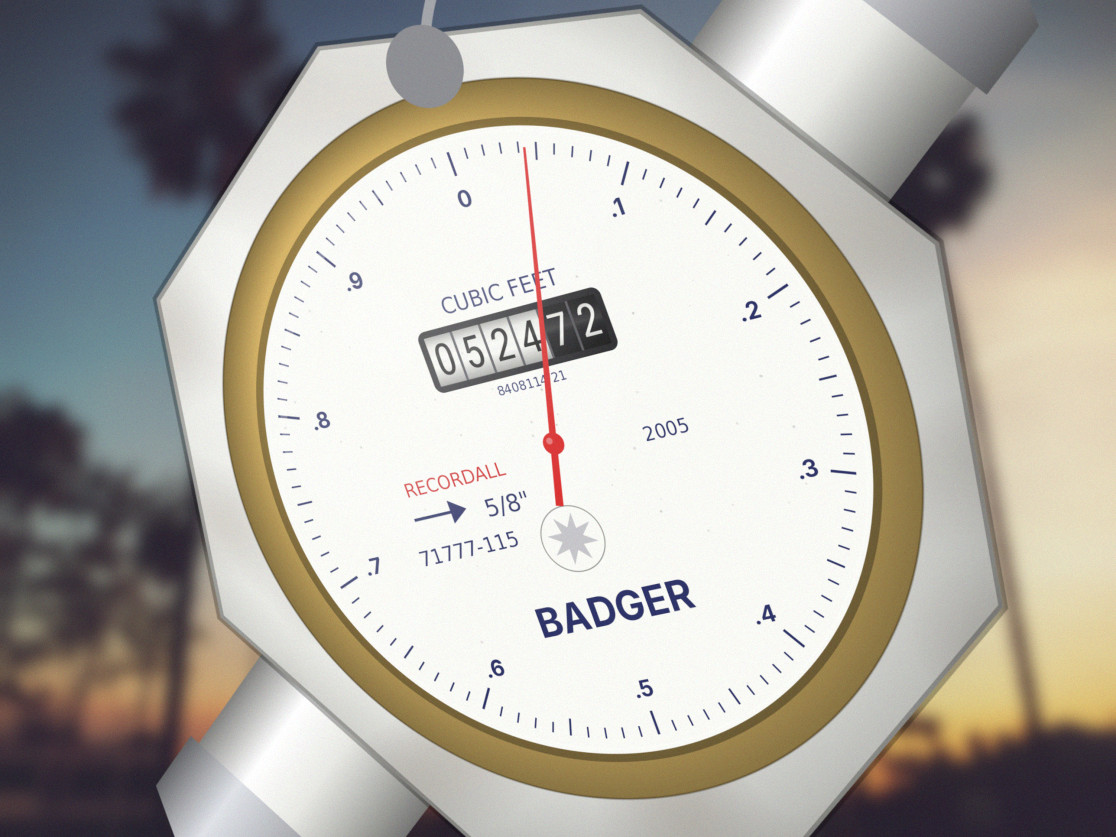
52472.04 ft³
